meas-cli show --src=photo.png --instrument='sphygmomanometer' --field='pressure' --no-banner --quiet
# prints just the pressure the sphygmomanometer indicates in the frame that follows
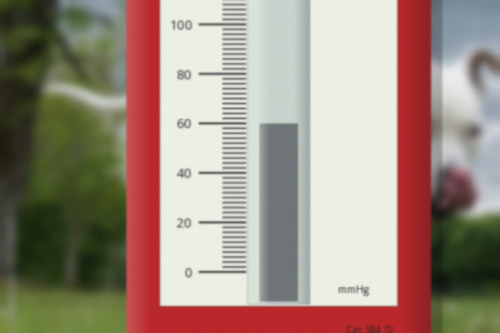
60 mmHg
